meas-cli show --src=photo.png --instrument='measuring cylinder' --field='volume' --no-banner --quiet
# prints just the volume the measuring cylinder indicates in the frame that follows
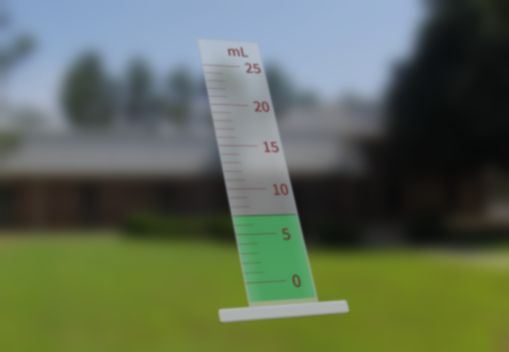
7 mL
